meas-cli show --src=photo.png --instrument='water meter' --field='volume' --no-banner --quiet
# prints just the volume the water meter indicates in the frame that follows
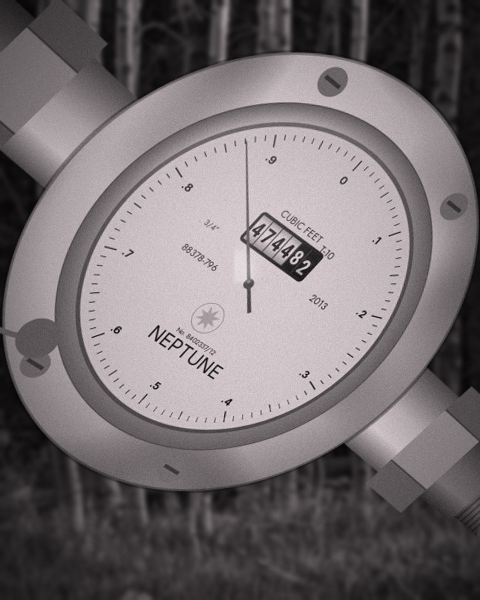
474481.87 ft³
